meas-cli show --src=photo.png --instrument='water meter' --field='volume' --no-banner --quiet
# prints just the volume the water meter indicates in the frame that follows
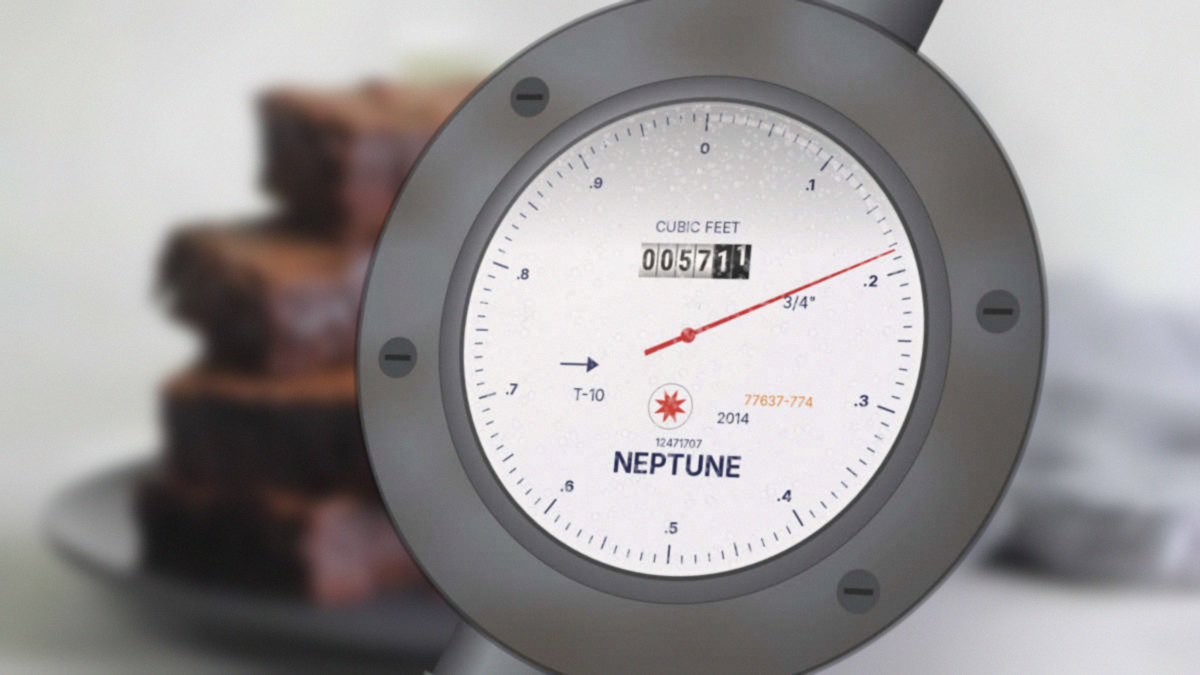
5711.18 ft³
